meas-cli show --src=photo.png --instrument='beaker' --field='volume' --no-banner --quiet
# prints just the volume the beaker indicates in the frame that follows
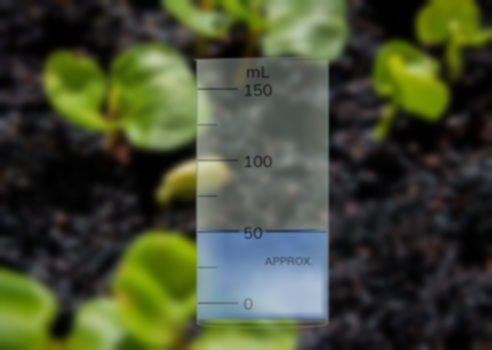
50 mL
